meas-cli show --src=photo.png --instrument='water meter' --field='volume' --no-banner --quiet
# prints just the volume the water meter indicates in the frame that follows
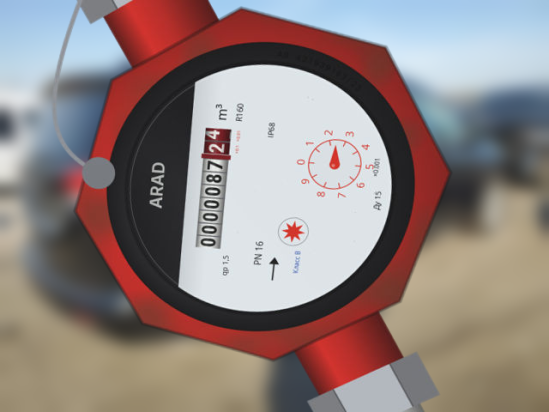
87.242 m³
